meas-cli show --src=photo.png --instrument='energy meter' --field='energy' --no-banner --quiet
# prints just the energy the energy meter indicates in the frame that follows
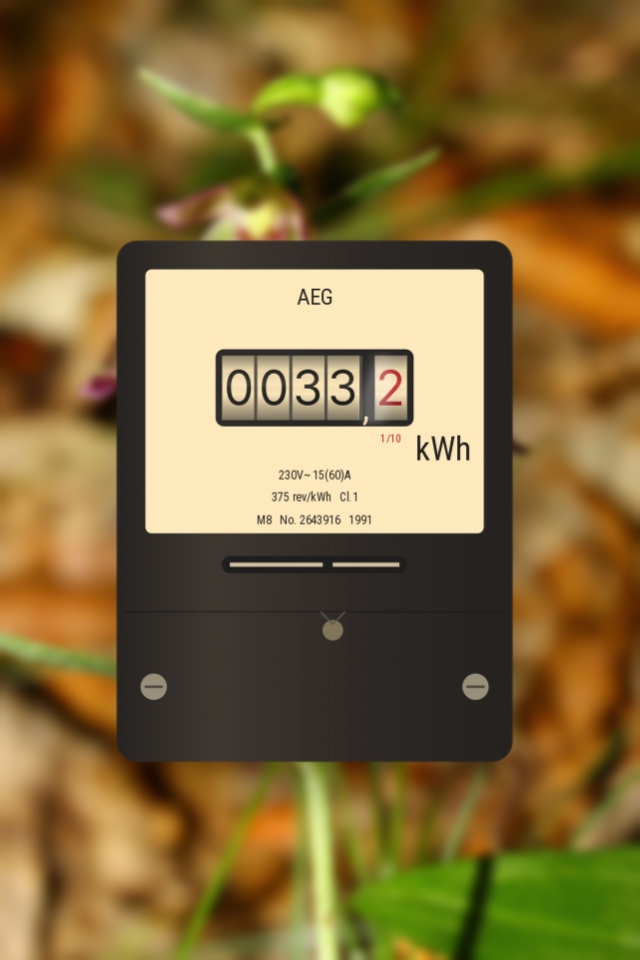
33.2 kWh
